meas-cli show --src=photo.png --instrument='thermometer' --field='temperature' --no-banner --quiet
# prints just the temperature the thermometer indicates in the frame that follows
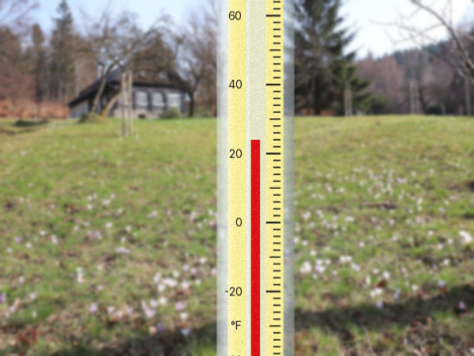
24 °F
